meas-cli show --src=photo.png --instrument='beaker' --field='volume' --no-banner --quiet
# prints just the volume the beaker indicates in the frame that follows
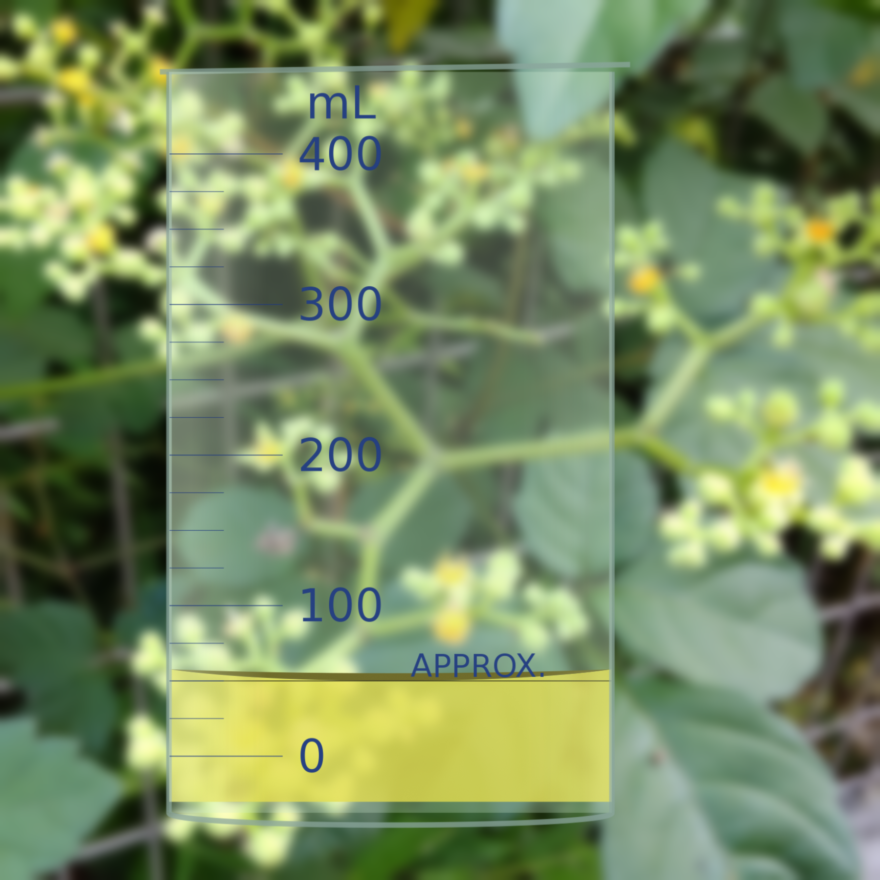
50 mL
